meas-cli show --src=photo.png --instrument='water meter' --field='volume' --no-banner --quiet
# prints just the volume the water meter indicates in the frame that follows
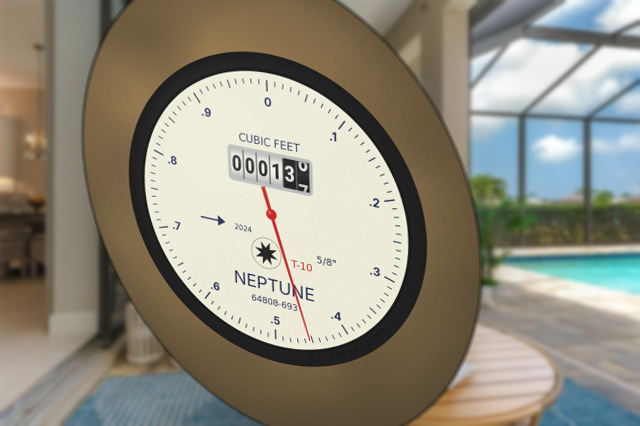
136.45 ft³
